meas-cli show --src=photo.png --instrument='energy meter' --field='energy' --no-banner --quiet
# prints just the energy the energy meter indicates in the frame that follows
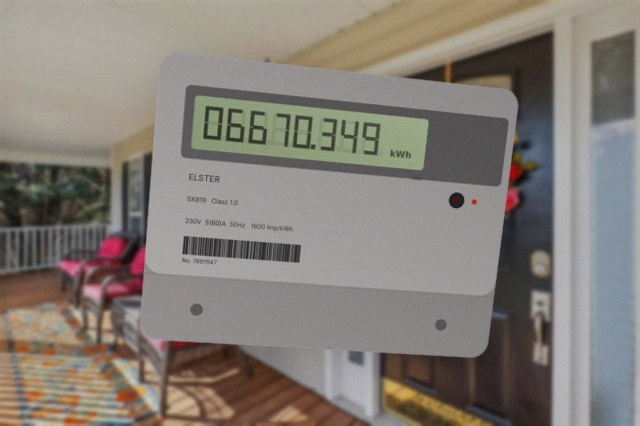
6670.349 kWh
